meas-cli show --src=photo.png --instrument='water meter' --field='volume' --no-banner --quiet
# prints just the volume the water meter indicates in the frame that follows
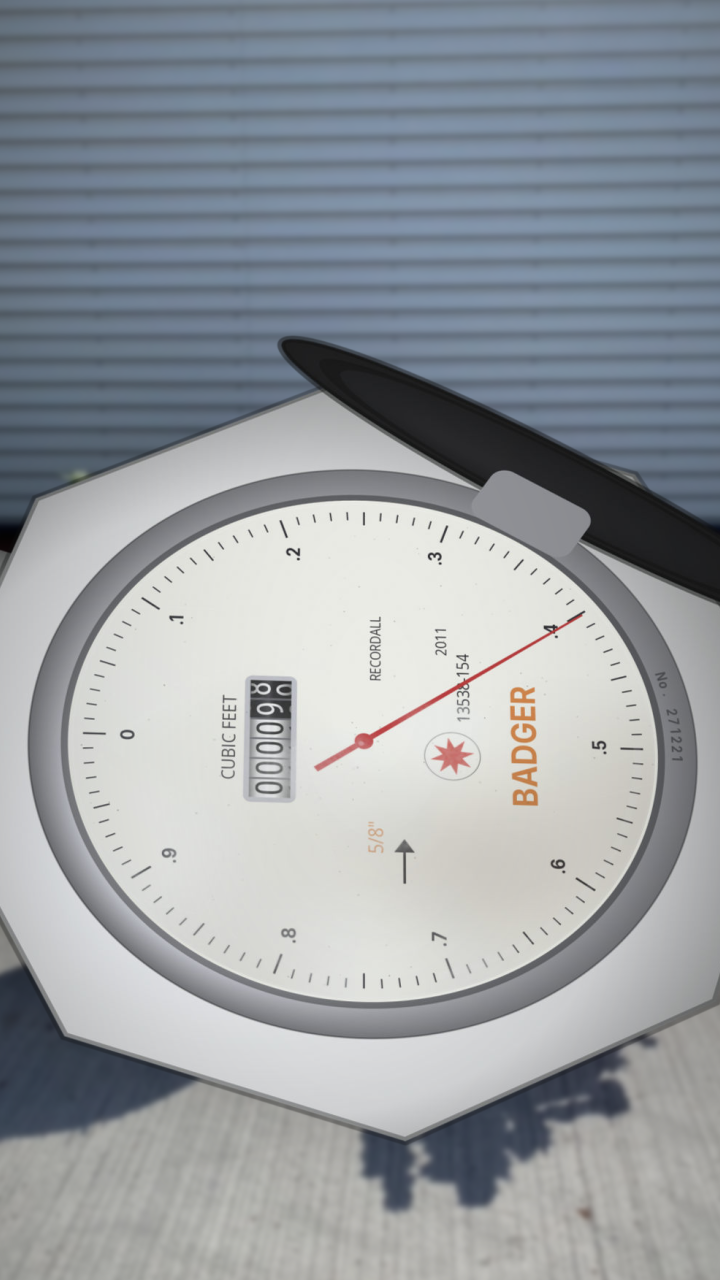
98.40 ft³
